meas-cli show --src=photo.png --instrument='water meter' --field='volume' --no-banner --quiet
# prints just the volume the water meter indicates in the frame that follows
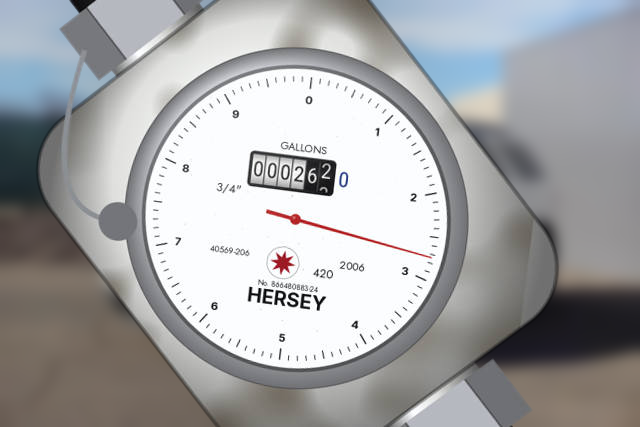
2622.7 gal
